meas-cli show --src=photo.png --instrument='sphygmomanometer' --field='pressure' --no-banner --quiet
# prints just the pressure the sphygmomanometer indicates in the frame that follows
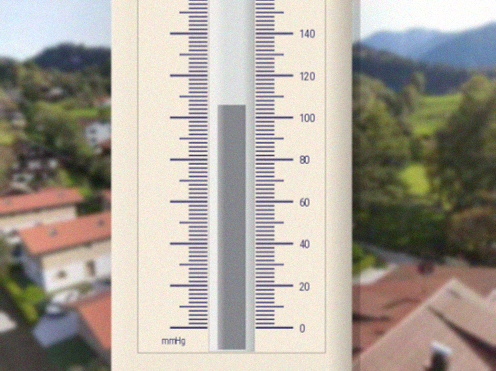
106 mmHg
